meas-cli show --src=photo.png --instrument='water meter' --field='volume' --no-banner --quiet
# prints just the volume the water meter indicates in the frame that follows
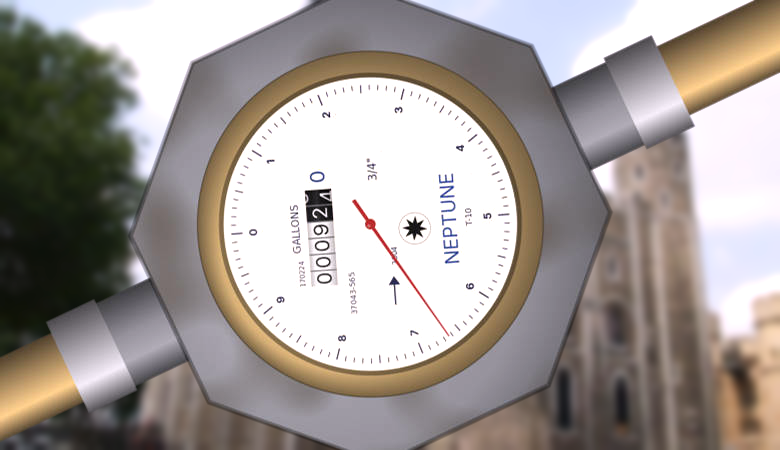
9236.6 gal
